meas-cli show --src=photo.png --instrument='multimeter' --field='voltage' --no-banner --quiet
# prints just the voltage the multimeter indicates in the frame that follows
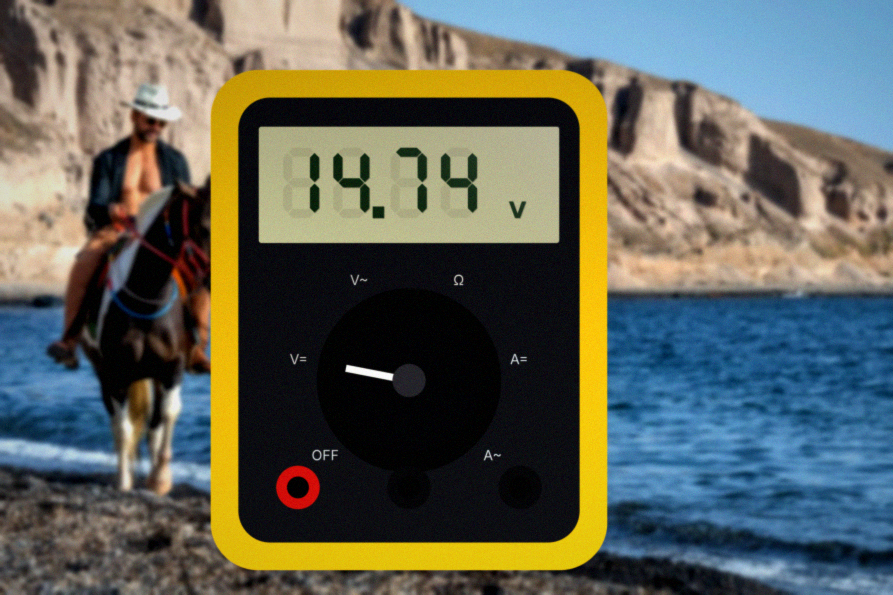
14.74 V
